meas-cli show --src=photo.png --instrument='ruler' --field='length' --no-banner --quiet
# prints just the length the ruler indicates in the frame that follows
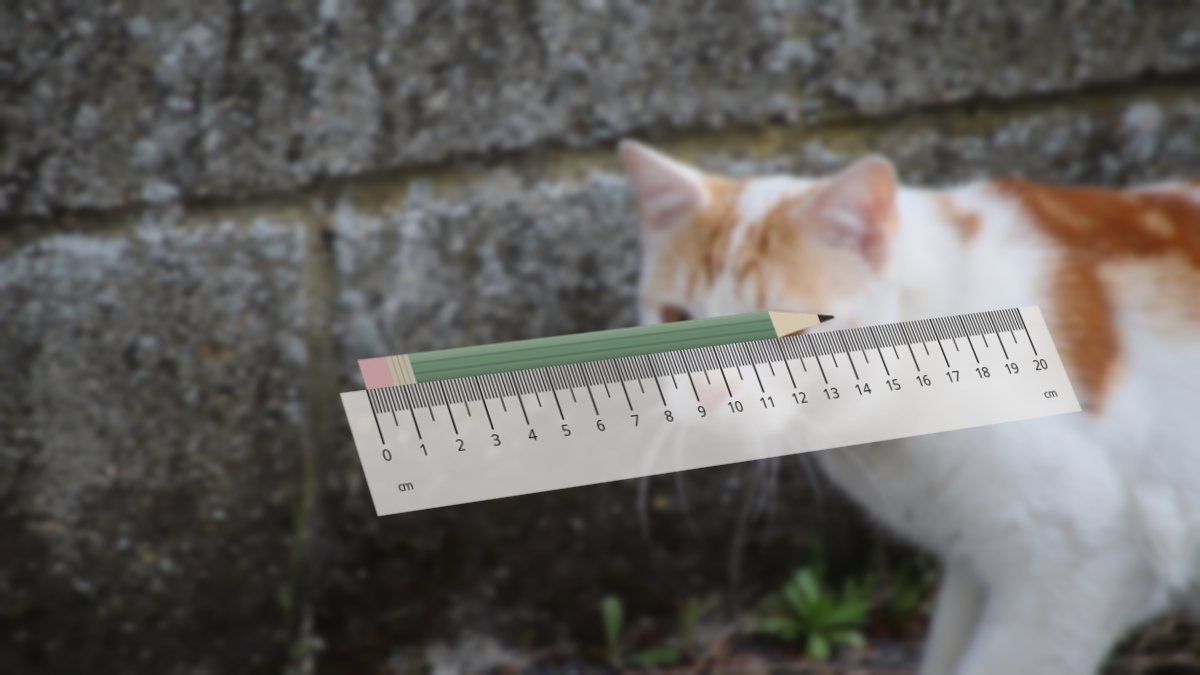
14 cm
